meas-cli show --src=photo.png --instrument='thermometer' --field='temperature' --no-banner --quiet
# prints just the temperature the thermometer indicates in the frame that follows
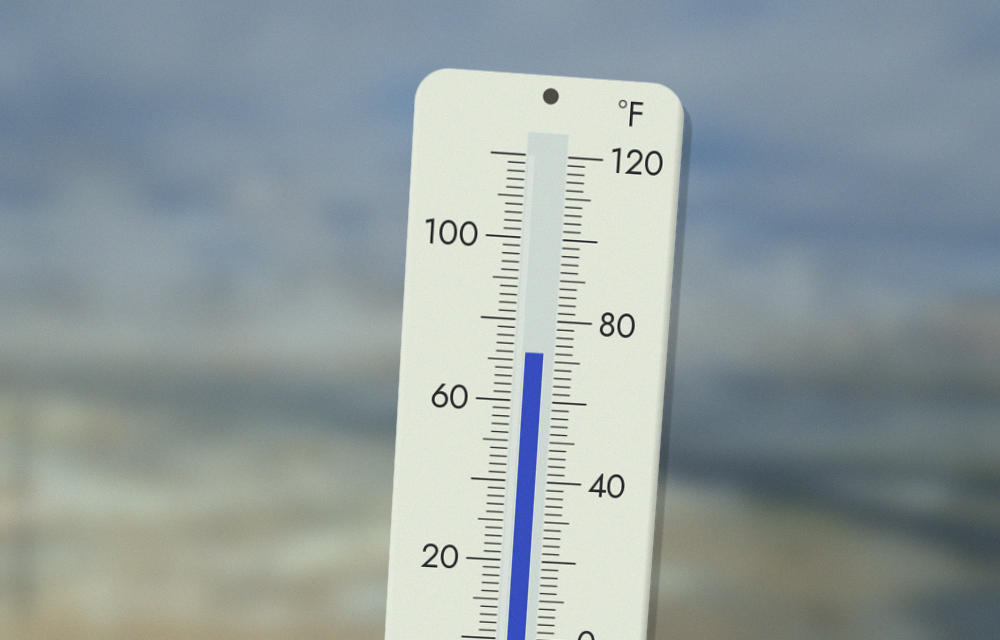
72 °F
